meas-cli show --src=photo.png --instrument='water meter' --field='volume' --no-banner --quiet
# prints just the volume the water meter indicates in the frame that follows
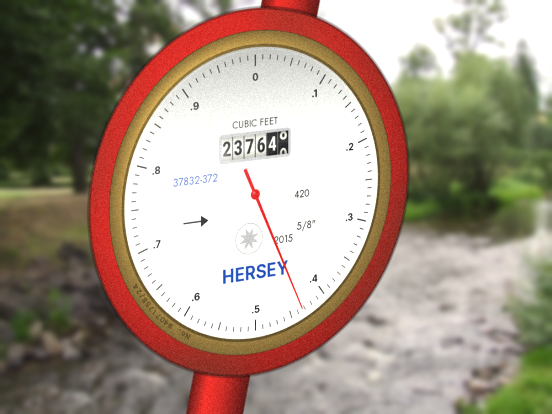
237648.43 ft³
